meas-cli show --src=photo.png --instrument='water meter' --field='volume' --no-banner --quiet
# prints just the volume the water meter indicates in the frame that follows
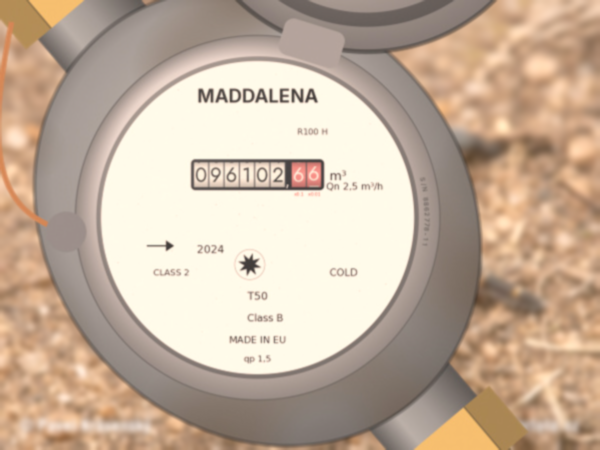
96102.66 m³
